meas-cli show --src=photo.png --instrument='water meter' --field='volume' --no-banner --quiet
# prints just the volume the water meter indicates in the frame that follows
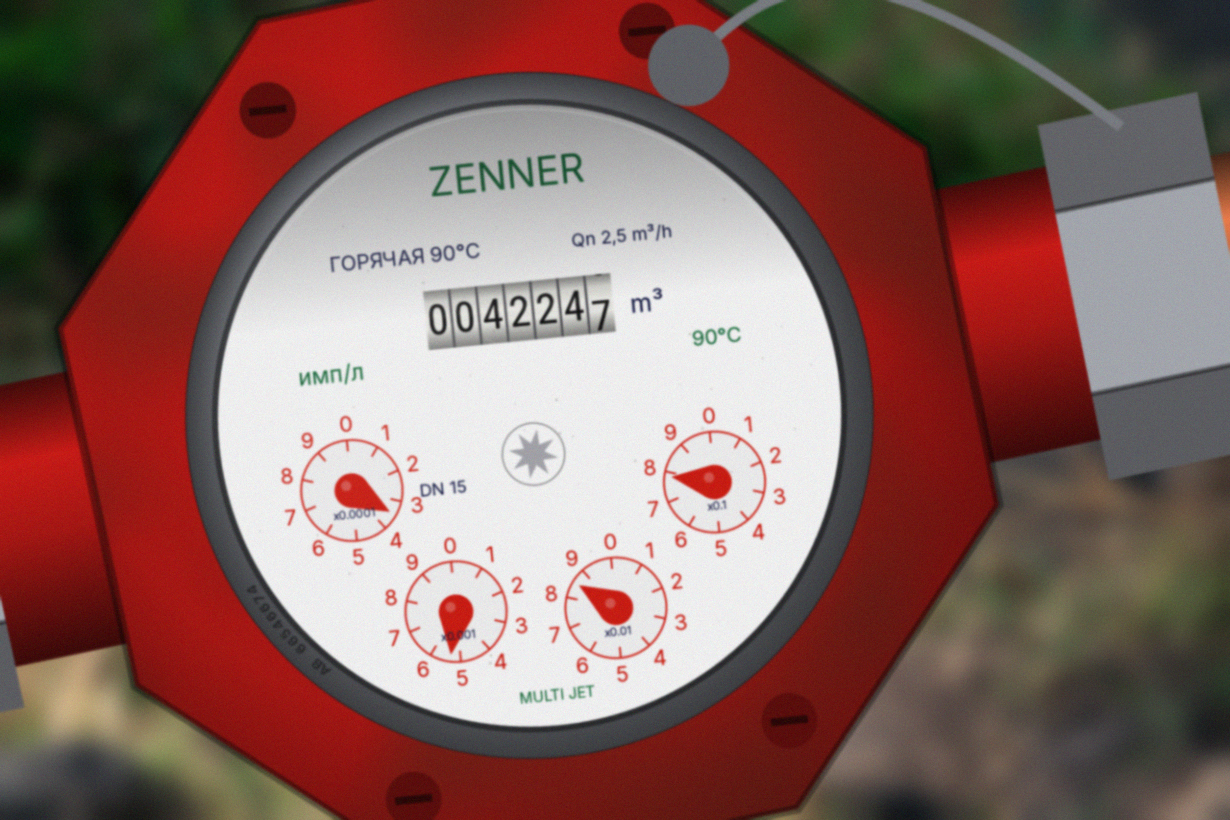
42246.7853 m³
